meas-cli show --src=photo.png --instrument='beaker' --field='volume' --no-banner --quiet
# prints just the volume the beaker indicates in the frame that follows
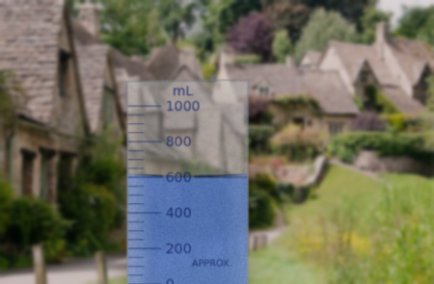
600 mL
